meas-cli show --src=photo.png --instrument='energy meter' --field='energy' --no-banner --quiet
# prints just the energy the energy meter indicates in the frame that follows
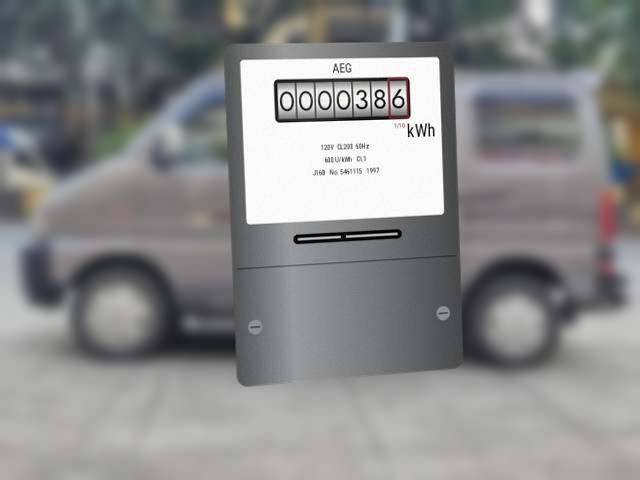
38.6 kWh
